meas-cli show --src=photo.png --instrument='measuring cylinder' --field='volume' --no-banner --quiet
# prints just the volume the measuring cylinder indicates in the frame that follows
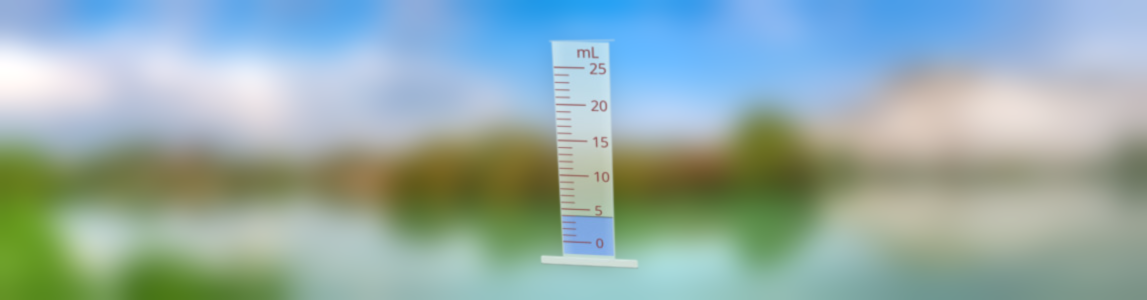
4 mL
